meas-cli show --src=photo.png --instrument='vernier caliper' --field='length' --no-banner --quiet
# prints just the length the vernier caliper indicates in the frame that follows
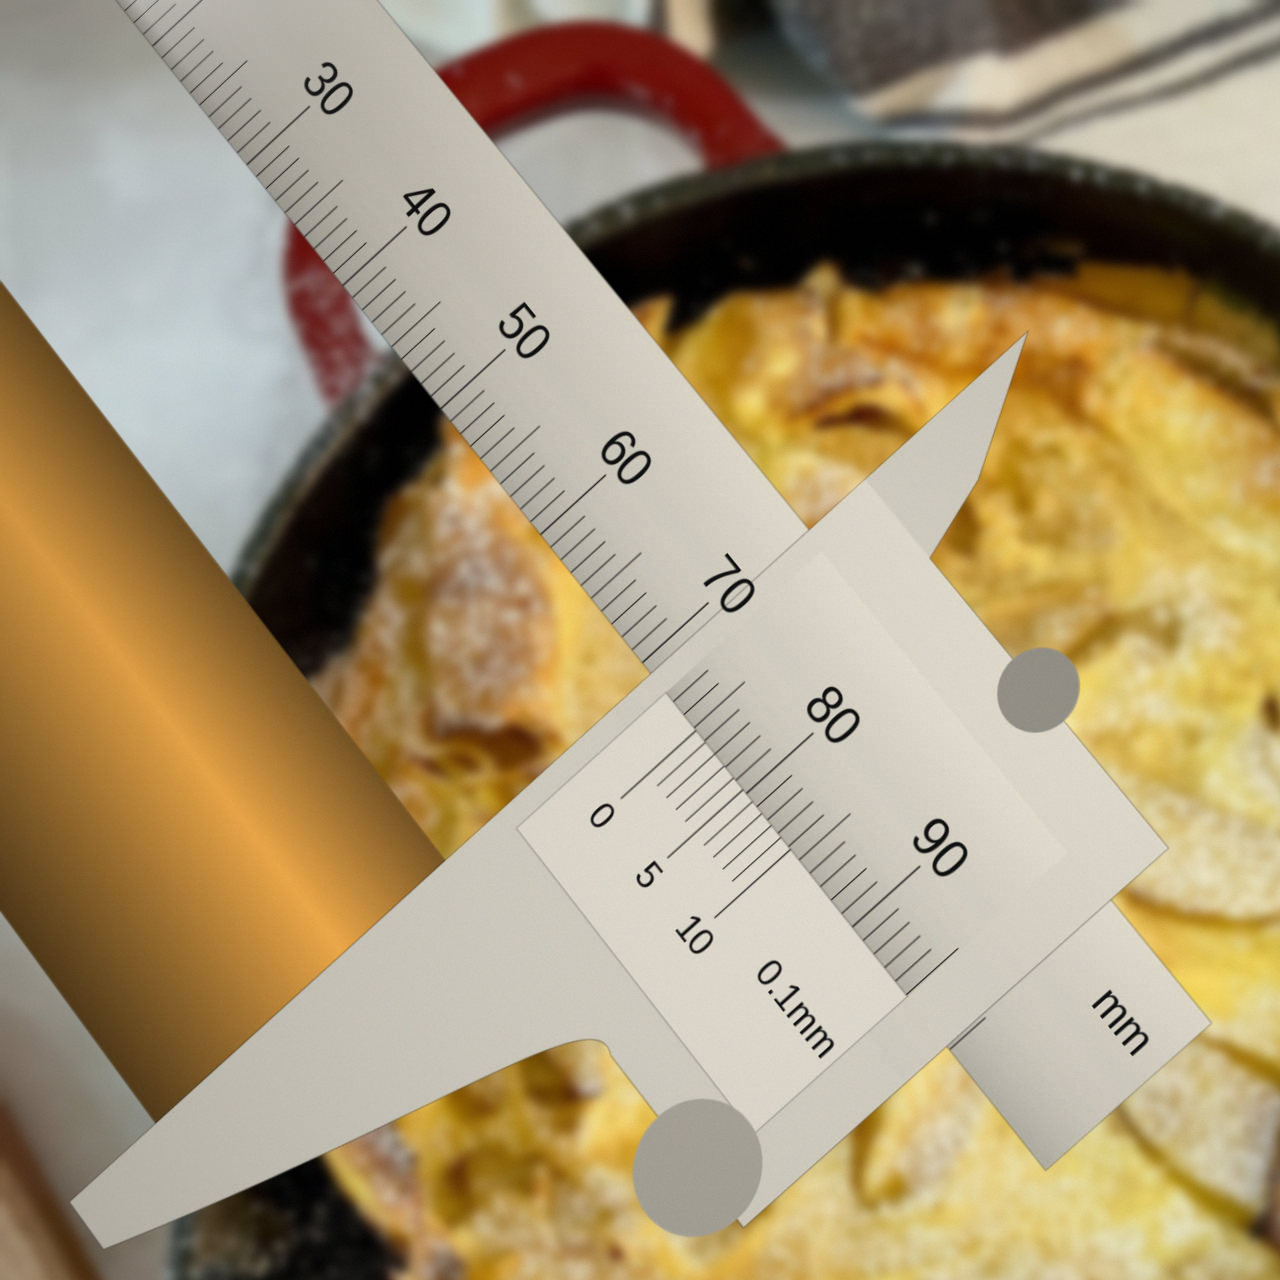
75.2 mm
